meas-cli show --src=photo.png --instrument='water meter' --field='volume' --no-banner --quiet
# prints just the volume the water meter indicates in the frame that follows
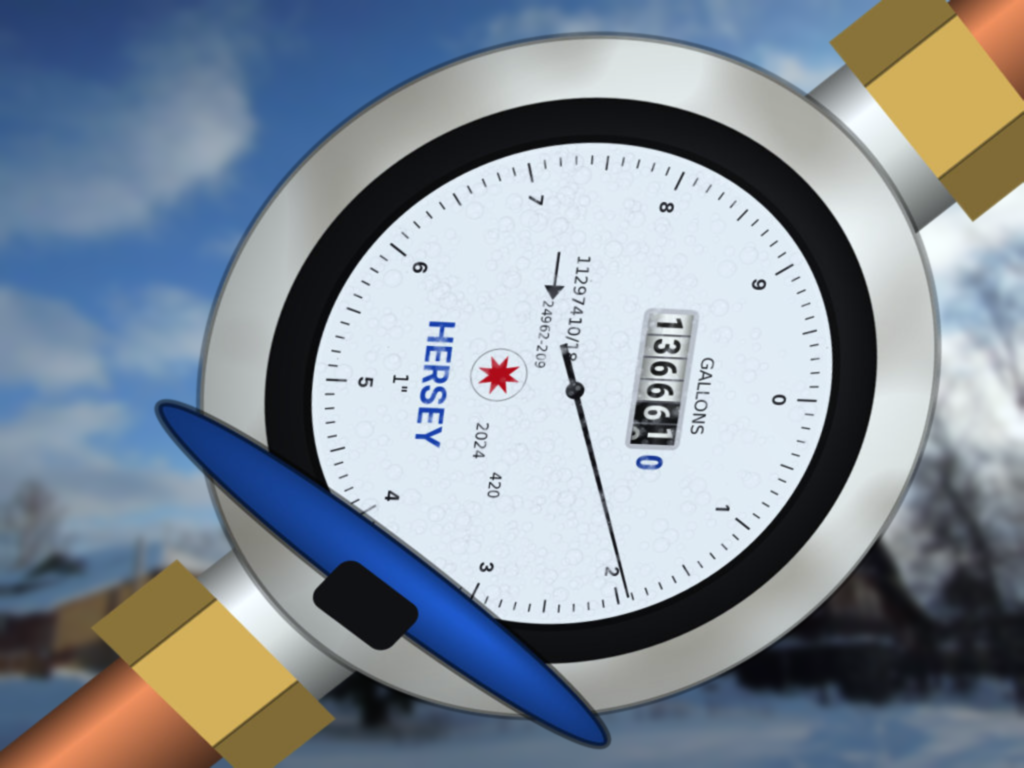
1366611.9 gal
